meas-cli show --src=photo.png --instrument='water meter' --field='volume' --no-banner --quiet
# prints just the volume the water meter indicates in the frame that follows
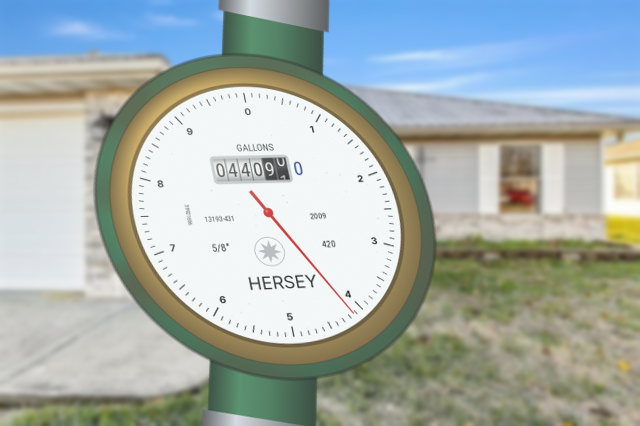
440904.1 gal
